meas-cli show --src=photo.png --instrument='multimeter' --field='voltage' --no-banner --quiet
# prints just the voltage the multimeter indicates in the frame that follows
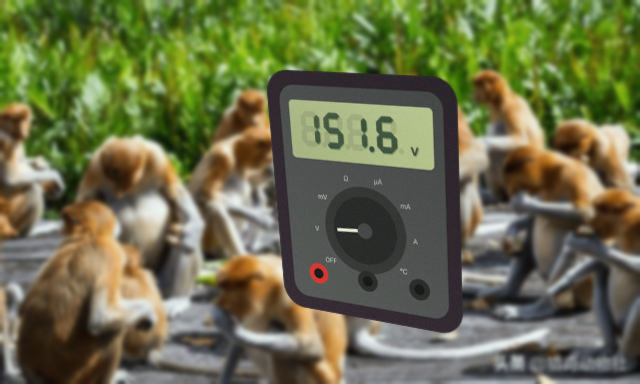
151.6 V
